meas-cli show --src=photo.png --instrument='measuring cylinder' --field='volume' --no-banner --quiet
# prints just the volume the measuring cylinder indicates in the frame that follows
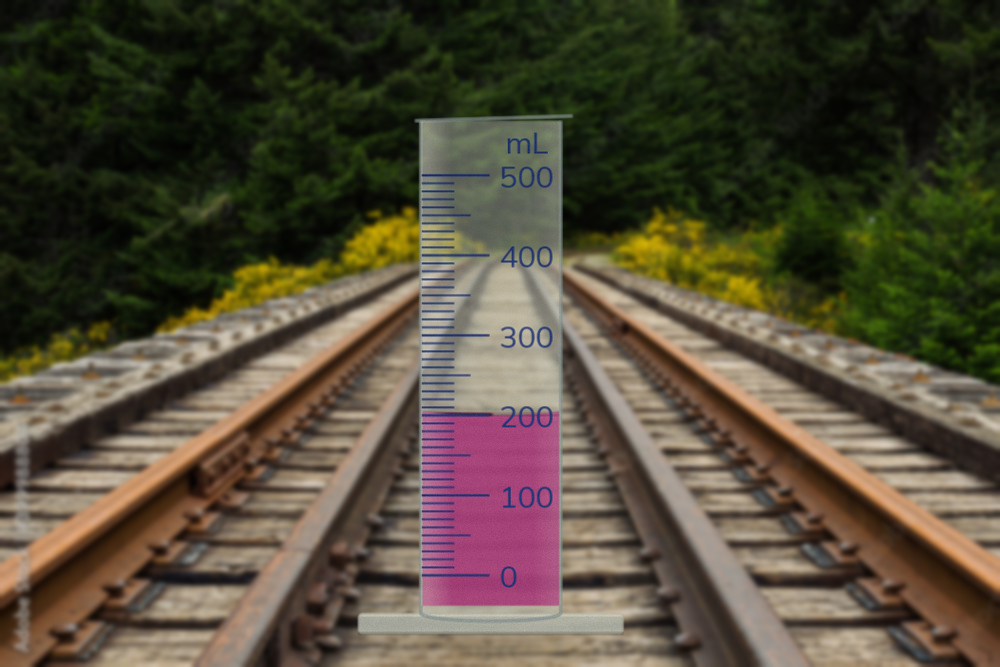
200 mL
